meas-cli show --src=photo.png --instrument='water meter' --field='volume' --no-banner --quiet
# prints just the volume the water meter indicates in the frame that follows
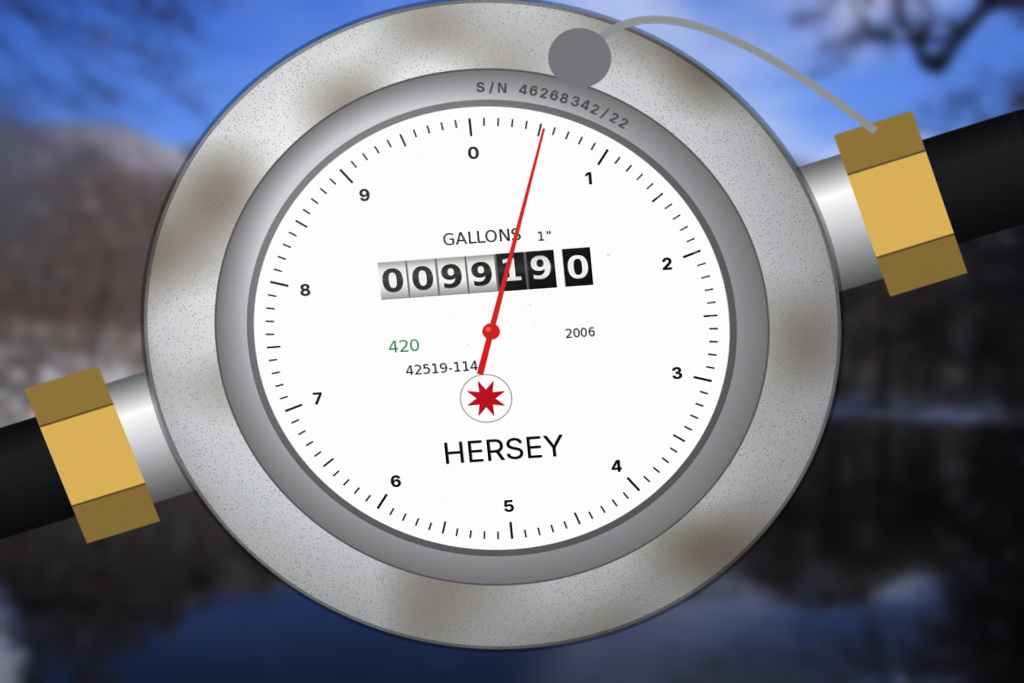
99190.5 gal
